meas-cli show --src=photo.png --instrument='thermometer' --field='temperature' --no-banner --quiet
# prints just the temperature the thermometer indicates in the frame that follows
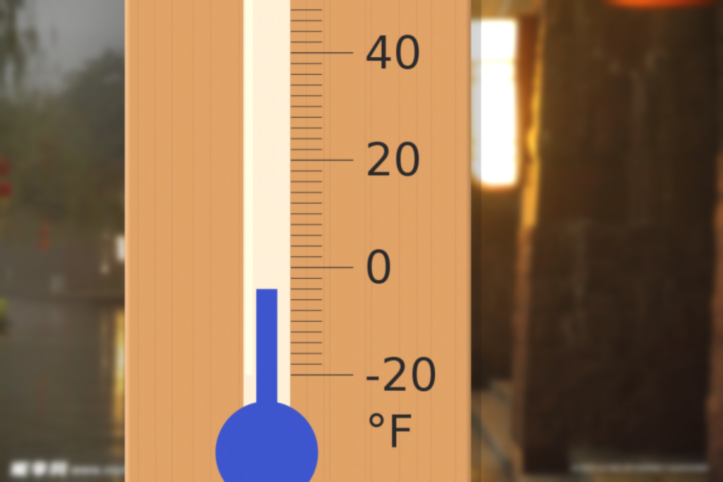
-4 °F
